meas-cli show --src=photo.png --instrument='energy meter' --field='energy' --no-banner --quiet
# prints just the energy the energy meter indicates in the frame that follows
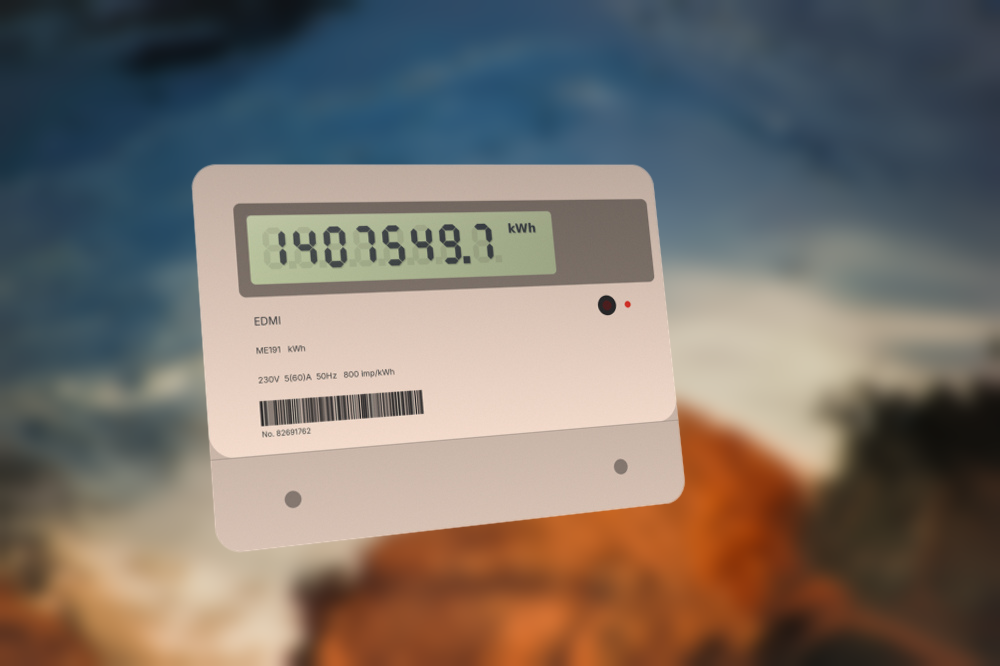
1407549.7 kWh
